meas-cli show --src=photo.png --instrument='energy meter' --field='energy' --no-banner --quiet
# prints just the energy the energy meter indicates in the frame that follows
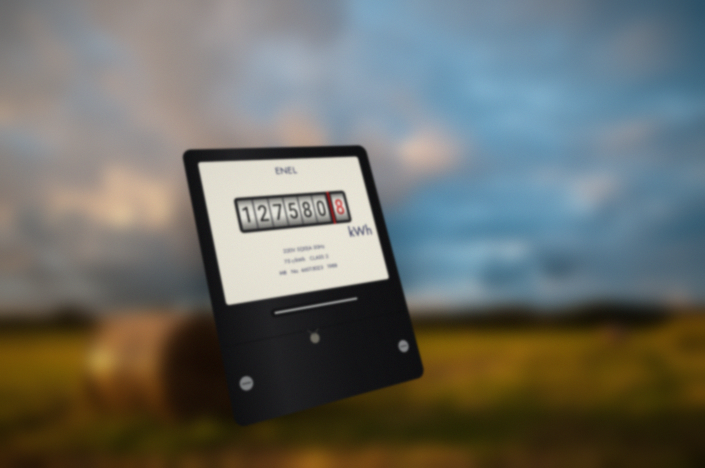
127580.8 kWh
